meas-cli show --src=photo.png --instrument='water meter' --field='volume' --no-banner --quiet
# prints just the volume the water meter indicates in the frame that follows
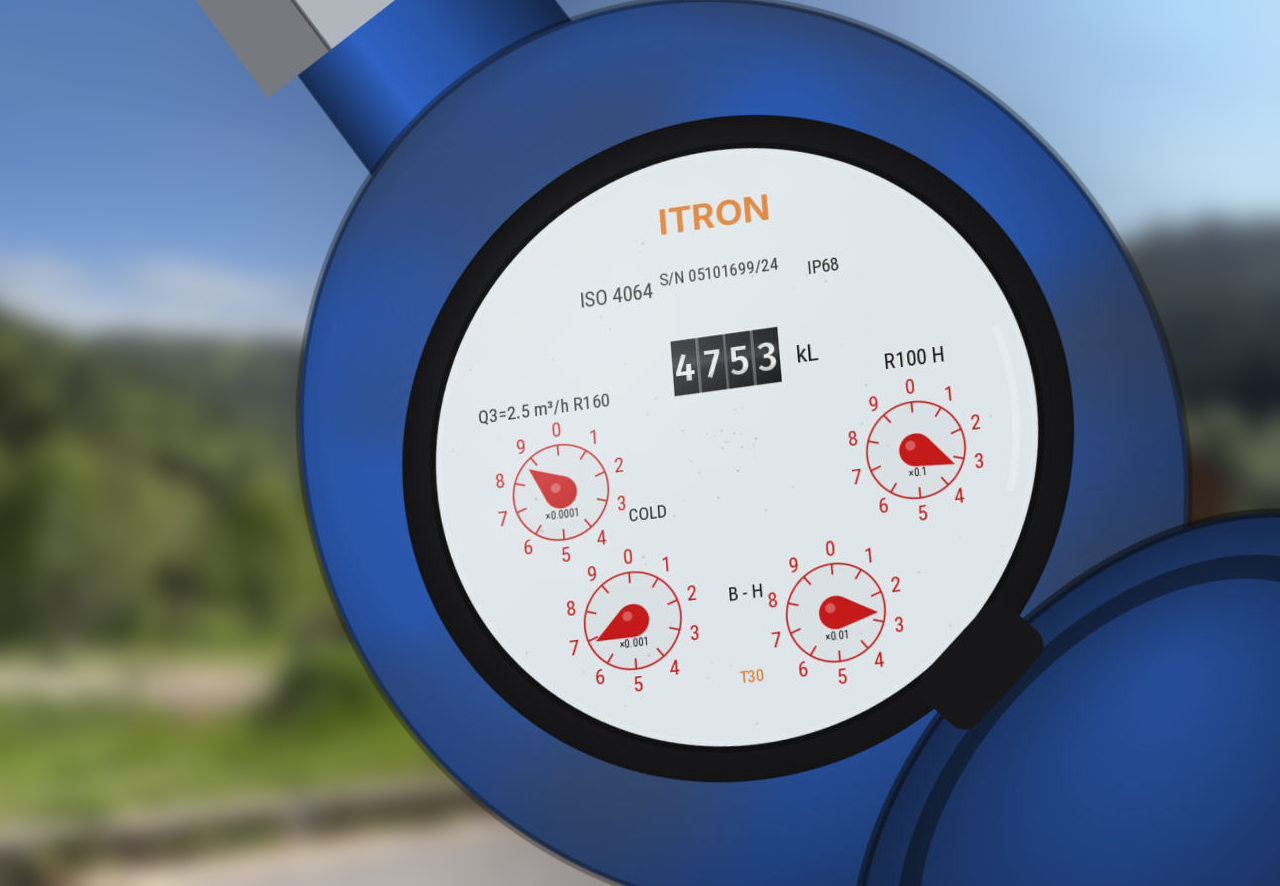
4753.3268 kL
